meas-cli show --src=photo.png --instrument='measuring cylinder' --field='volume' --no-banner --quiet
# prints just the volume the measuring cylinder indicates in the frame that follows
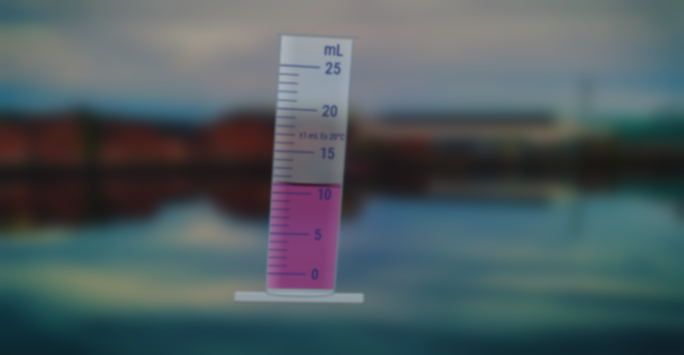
11 mL
